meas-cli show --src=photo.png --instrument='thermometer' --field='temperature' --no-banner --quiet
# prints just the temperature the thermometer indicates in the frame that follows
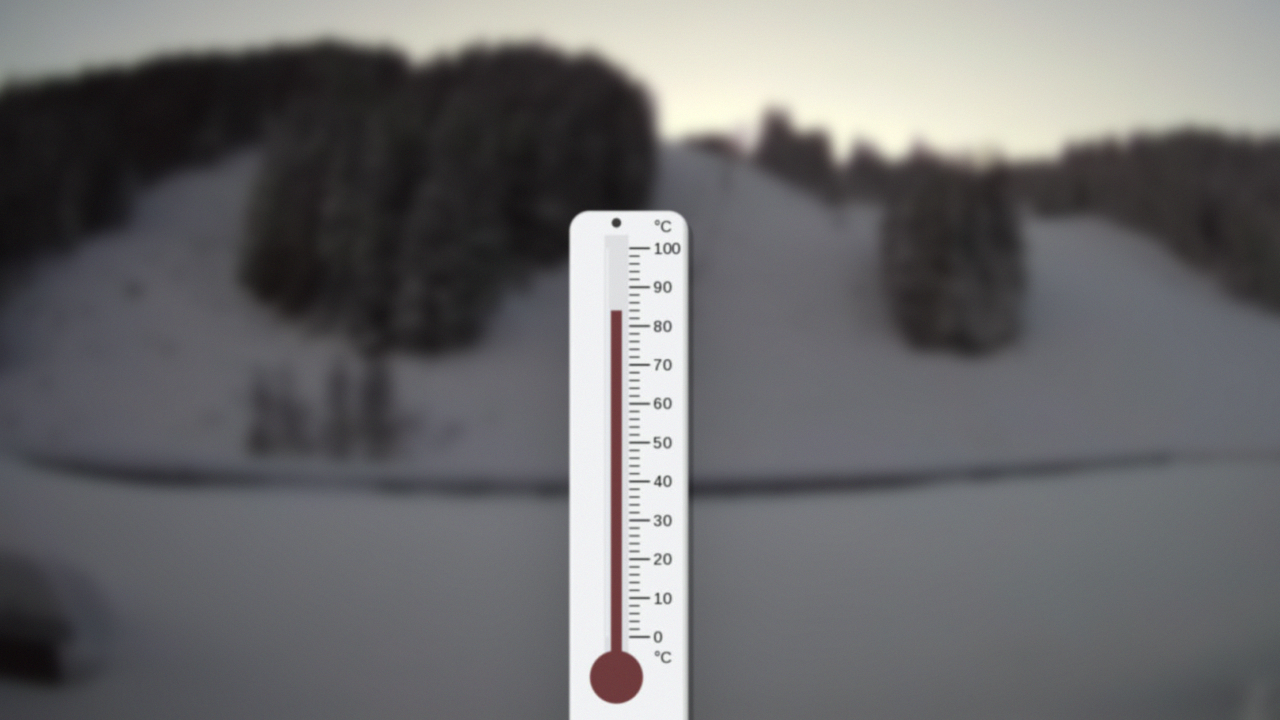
84 °C
